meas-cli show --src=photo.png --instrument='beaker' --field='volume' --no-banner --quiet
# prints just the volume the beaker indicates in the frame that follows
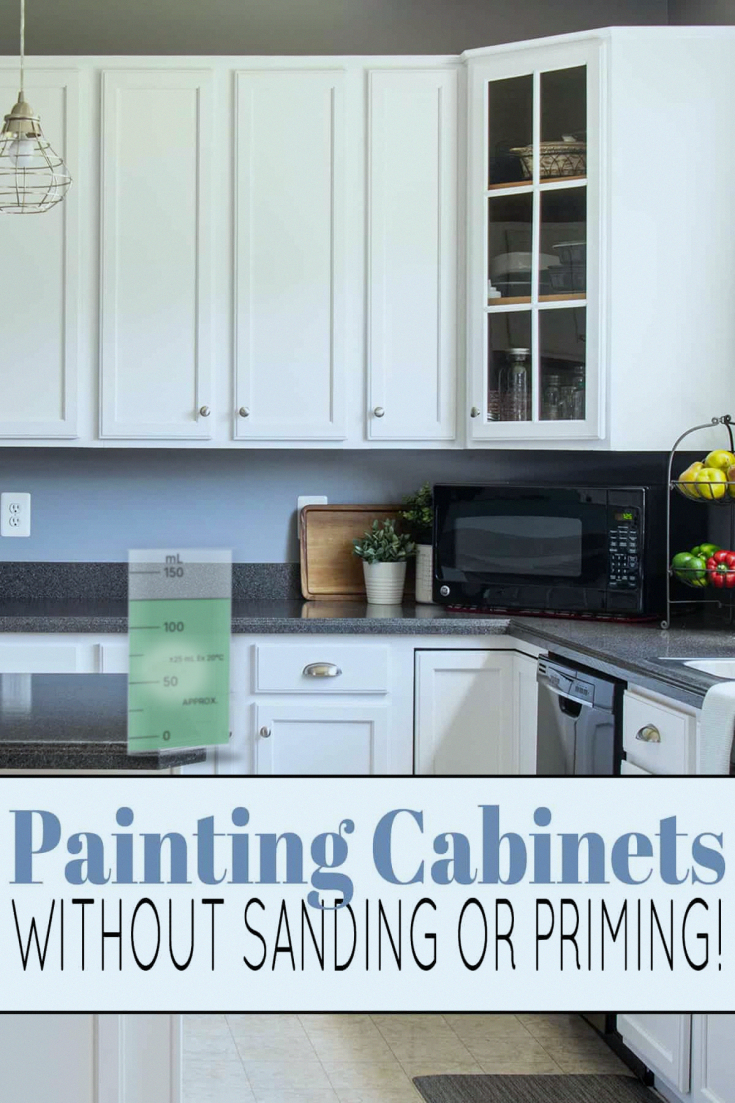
125 mL
